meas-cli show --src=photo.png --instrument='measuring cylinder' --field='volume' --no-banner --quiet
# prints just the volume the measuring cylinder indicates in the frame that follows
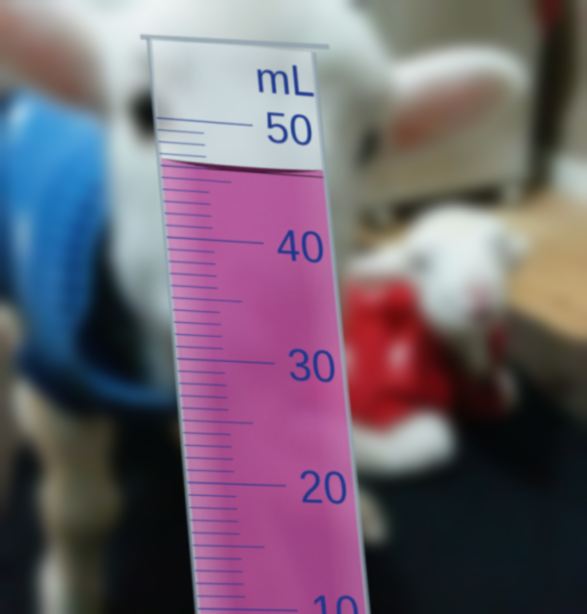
46 mL
